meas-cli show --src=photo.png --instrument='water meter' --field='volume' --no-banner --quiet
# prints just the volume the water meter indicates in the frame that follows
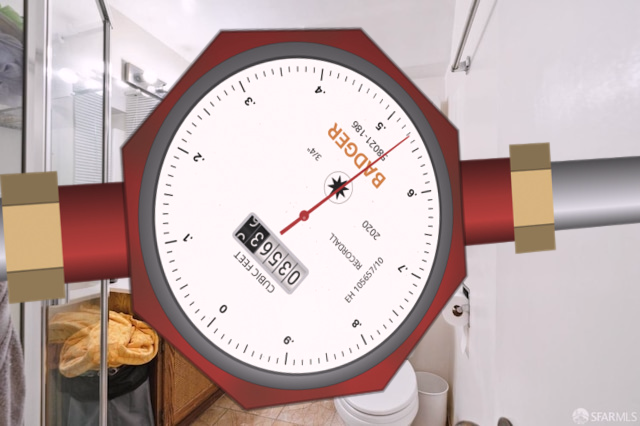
35635.53 ft³
